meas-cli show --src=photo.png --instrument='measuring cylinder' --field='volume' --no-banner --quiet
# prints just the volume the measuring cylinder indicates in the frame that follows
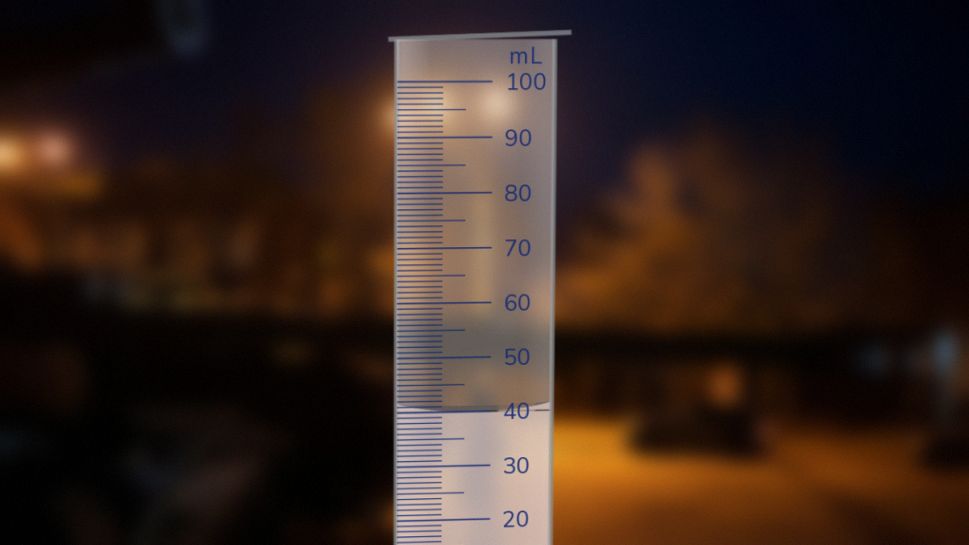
40 mL
